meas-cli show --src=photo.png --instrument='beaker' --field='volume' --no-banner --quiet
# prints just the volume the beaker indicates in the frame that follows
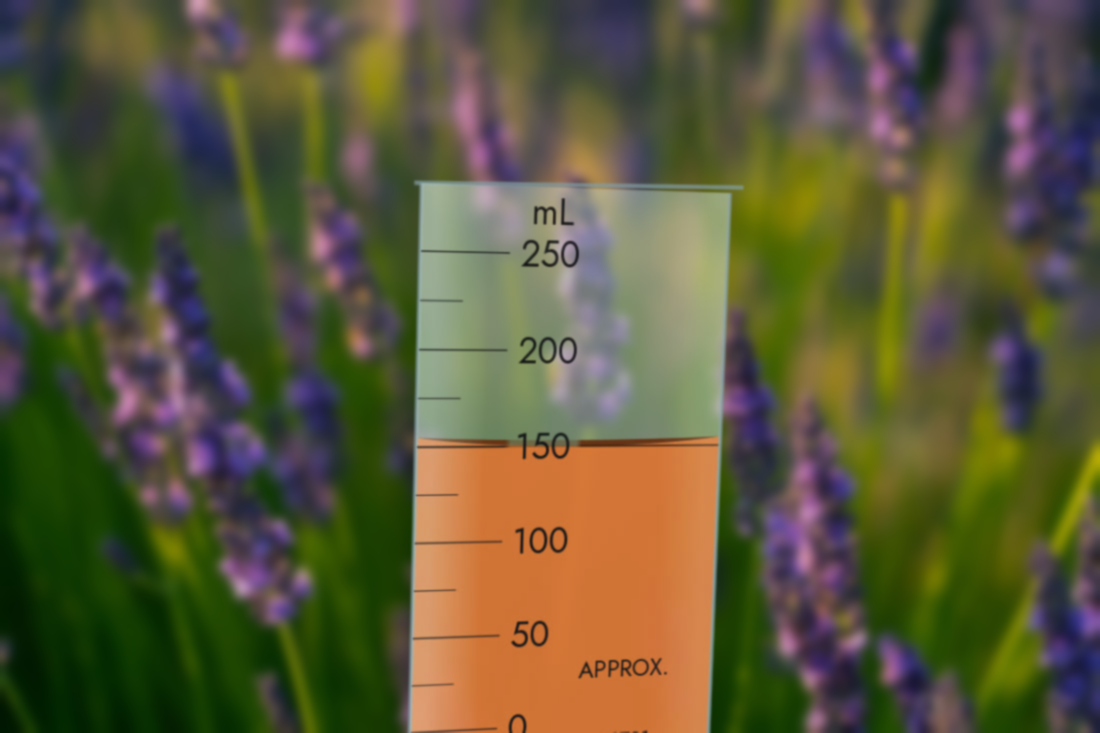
150 mL
